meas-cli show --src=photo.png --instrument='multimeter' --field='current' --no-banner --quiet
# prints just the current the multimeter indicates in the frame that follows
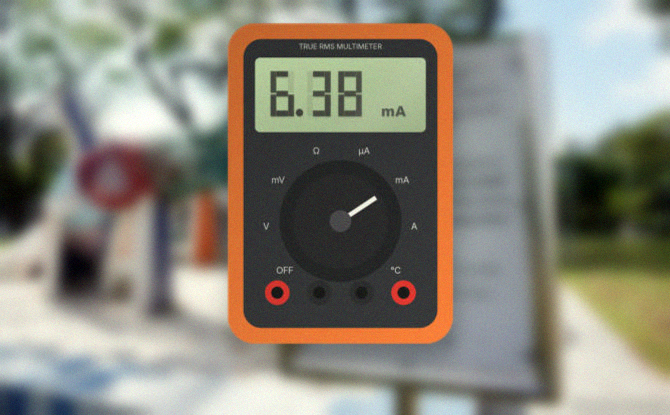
6.38 mA
